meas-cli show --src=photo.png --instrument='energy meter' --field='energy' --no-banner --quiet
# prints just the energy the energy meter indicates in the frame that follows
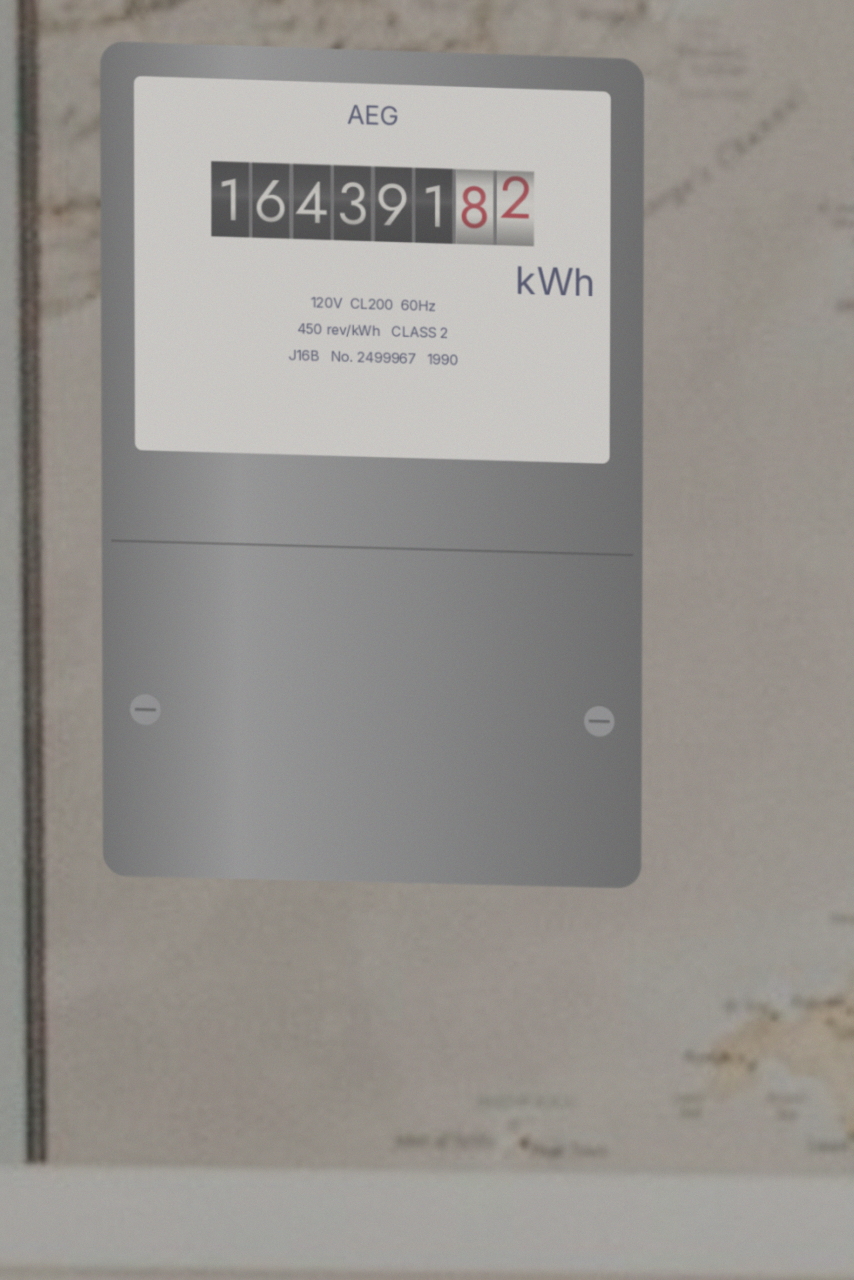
164391.82 kWh
